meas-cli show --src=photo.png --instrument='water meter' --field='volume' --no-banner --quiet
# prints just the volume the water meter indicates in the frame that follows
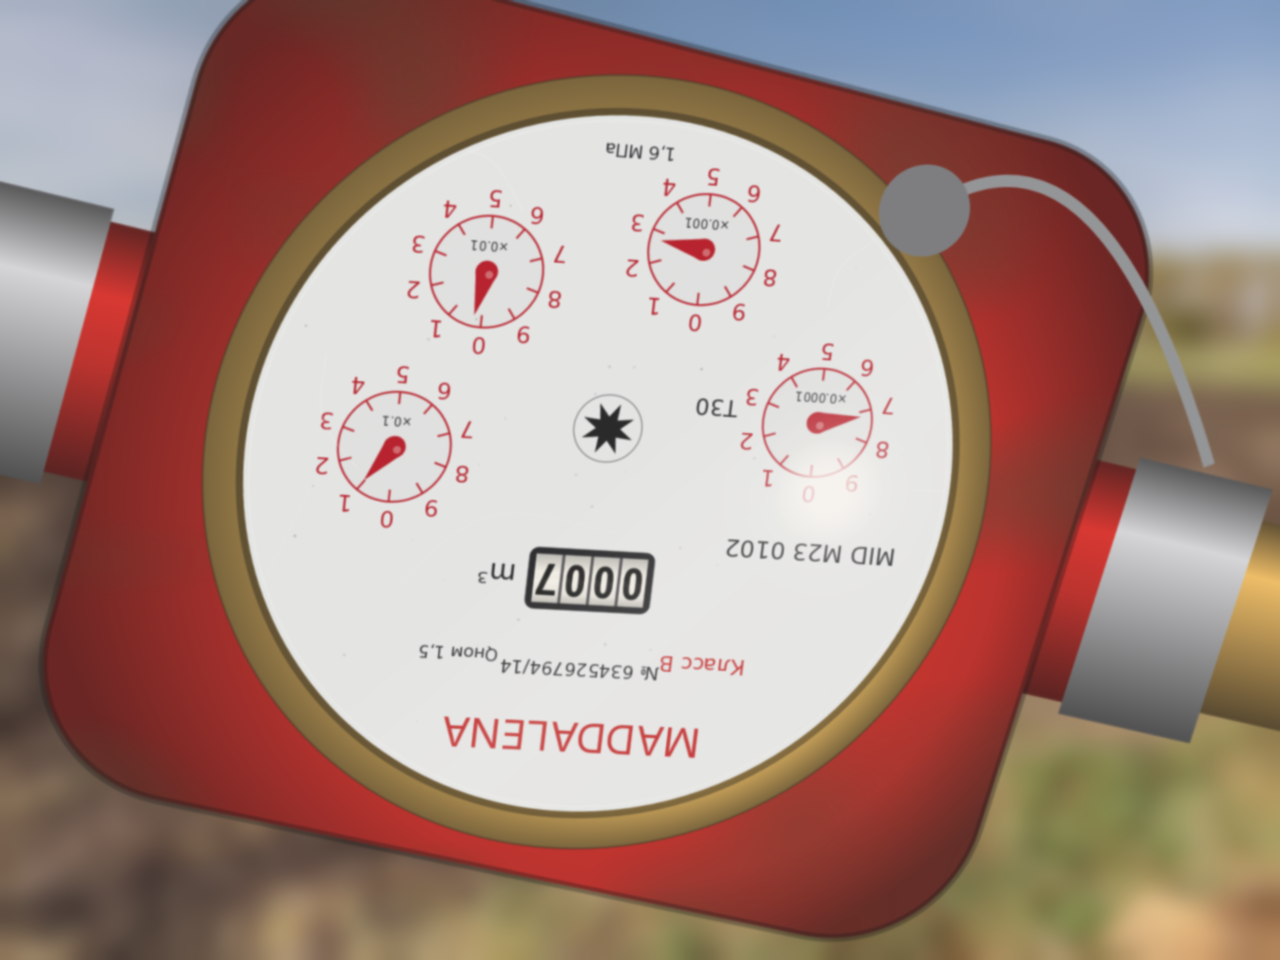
7.1027 m³
